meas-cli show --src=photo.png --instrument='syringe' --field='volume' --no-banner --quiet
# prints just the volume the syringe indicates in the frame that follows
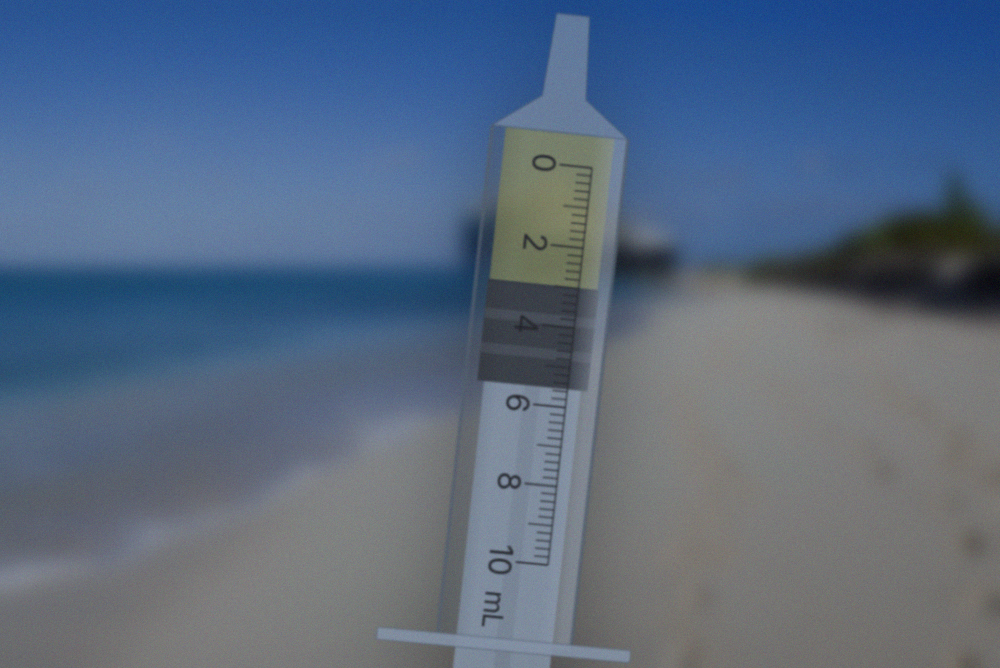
3 mL
